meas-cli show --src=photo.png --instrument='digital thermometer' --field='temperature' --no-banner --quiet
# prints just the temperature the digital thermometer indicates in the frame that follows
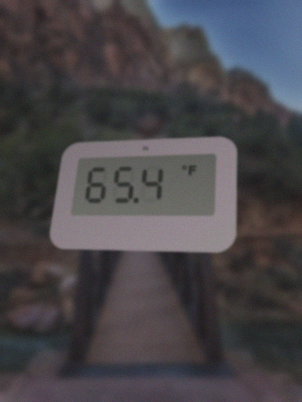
65.4 °F
